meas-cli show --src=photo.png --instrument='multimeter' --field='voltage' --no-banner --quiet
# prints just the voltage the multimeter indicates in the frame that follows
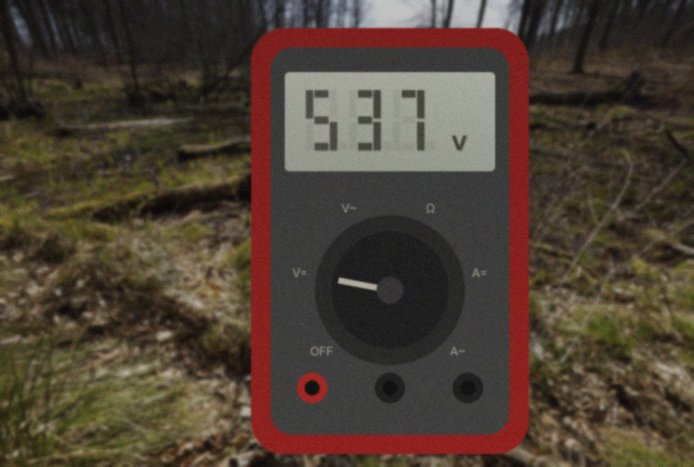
537 V
